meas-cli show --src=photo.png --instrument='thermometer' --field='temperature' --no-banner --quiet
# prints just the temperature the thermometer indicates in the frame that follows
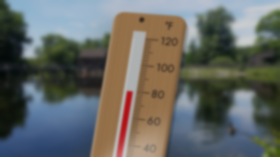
80 °F
